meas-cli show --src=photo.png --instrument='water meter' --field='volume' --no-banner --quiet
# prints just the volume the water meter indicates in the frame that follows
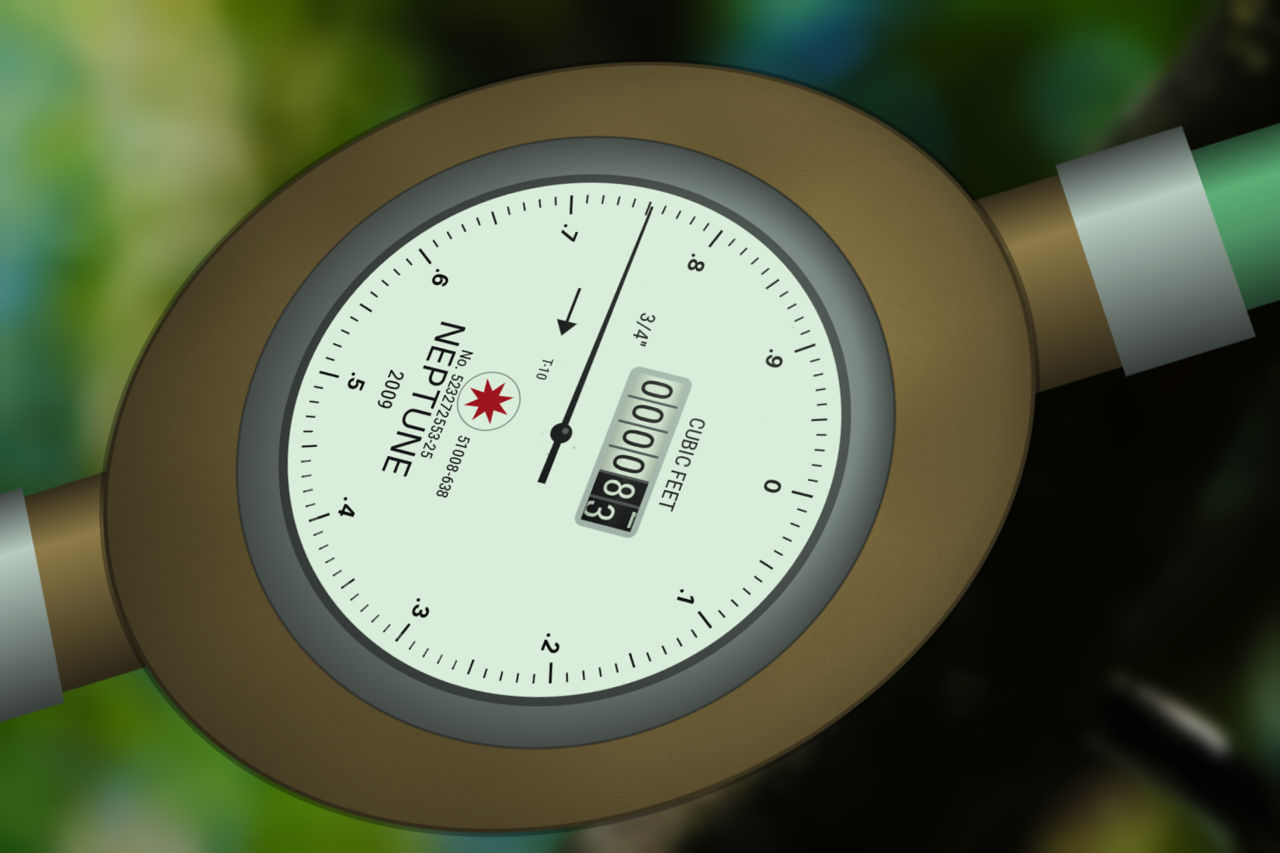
82.75 ft³
